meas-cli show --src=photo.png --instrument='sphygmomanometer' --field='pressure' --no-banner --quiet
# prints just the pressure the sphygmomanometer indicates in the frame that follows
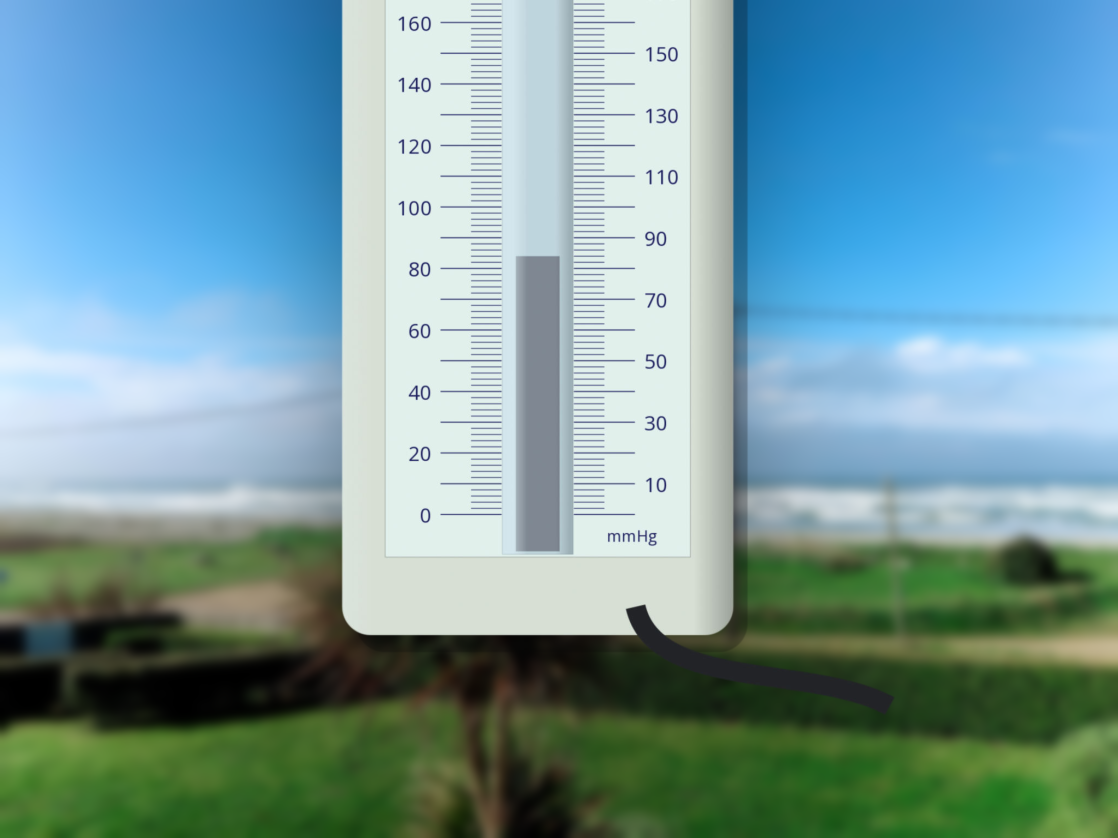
84 mmHg
